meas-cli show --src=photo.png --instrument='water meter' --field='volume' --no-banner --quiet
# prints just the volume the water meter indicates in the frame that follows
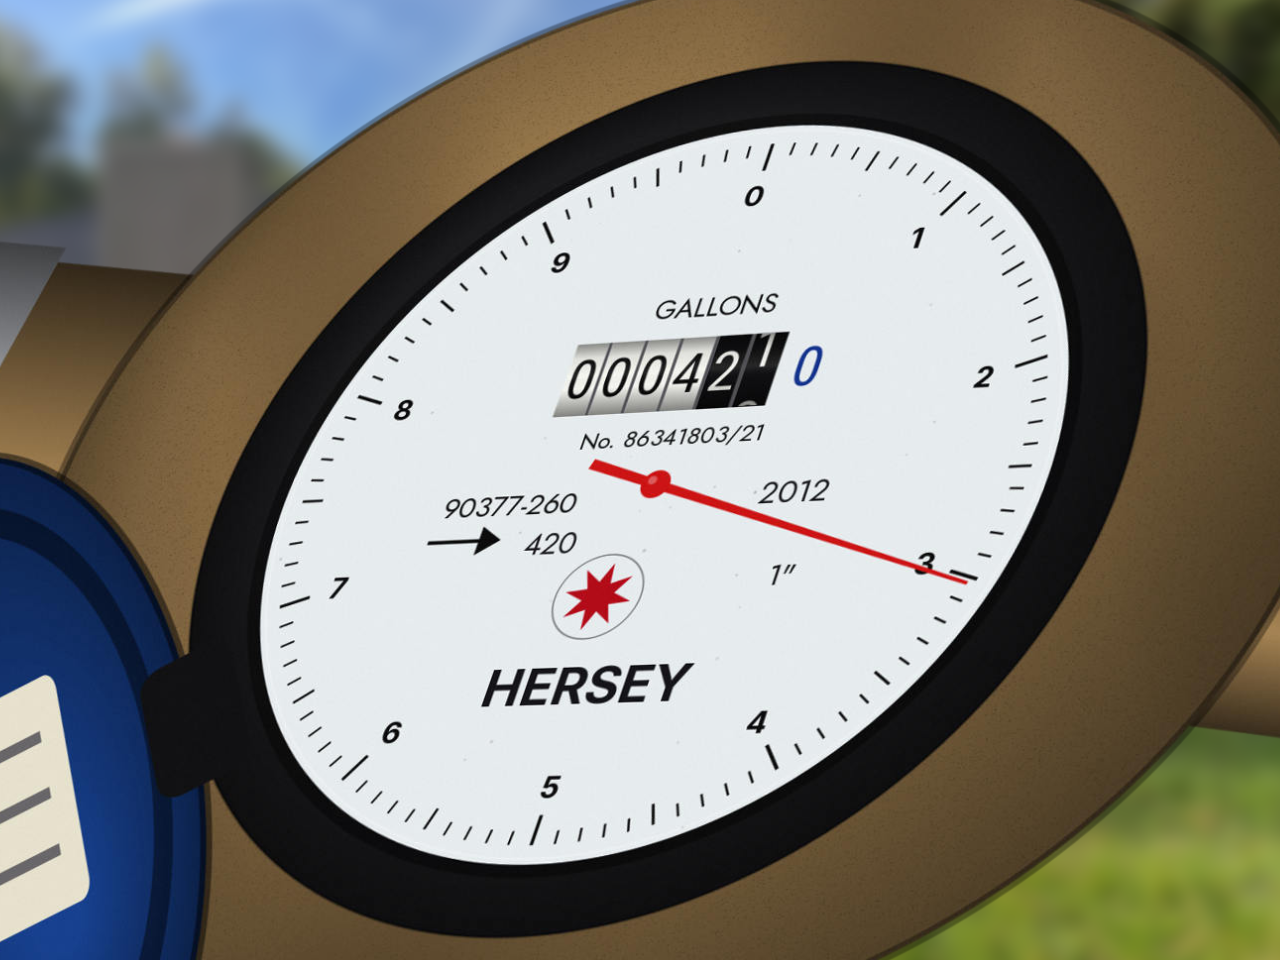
4213.0 gal
